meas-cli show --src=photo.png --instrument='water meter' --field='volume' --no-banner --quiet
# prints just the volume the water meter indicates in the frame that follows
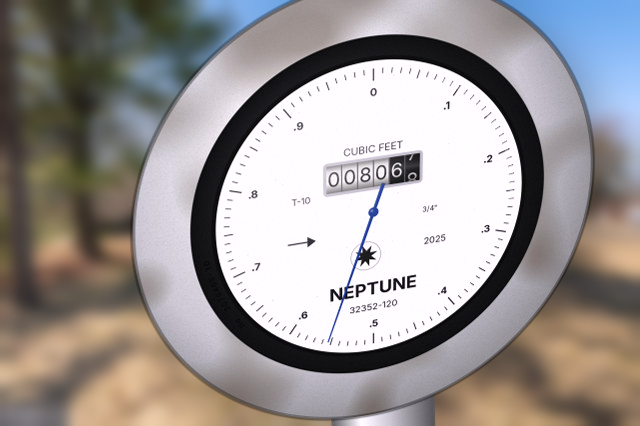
8067.55 ft³
